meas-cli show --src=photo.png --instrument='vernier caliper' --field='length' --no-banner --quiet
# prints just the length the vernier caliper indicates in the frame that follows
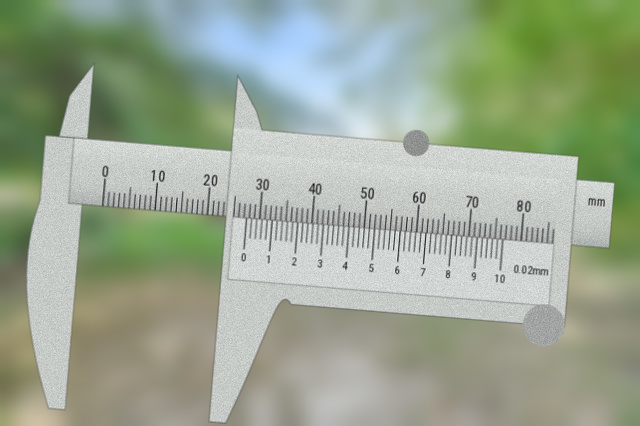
27.5 mm
